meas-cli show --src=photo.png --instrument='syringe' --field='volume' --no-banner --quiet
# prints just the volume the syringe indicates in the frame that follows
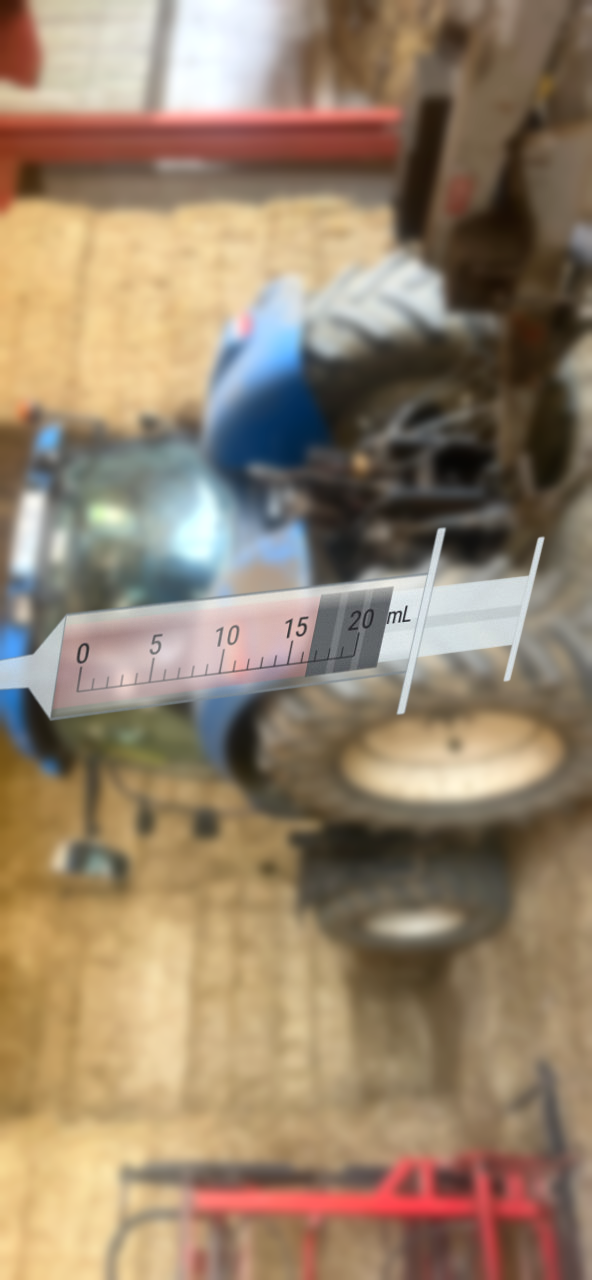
16.5 mL
